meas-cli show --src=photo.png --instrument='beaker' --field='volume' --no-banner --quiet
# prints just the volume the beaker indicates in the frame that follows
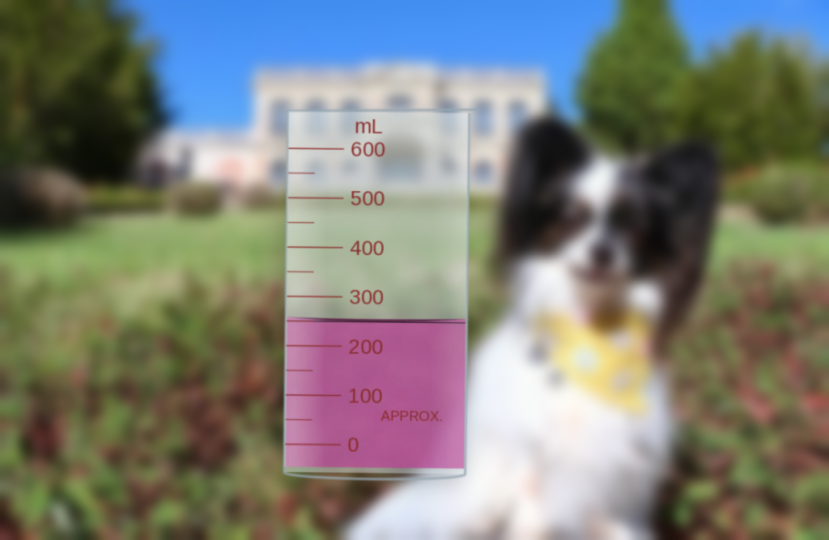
250 mL
